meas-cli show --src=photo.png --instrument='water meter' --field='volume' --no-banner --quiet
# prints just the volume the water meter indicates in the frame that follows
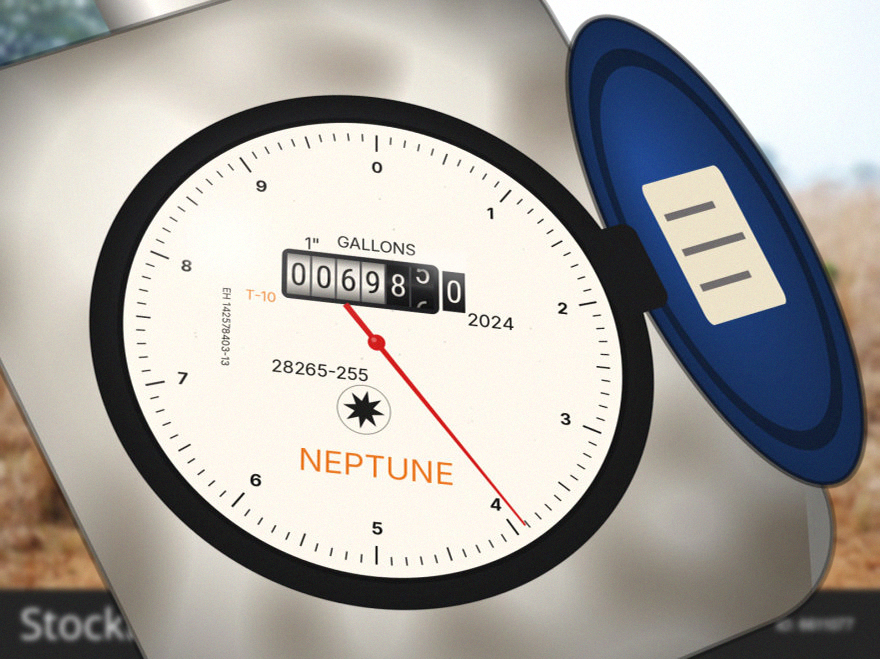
69853.9 gal
